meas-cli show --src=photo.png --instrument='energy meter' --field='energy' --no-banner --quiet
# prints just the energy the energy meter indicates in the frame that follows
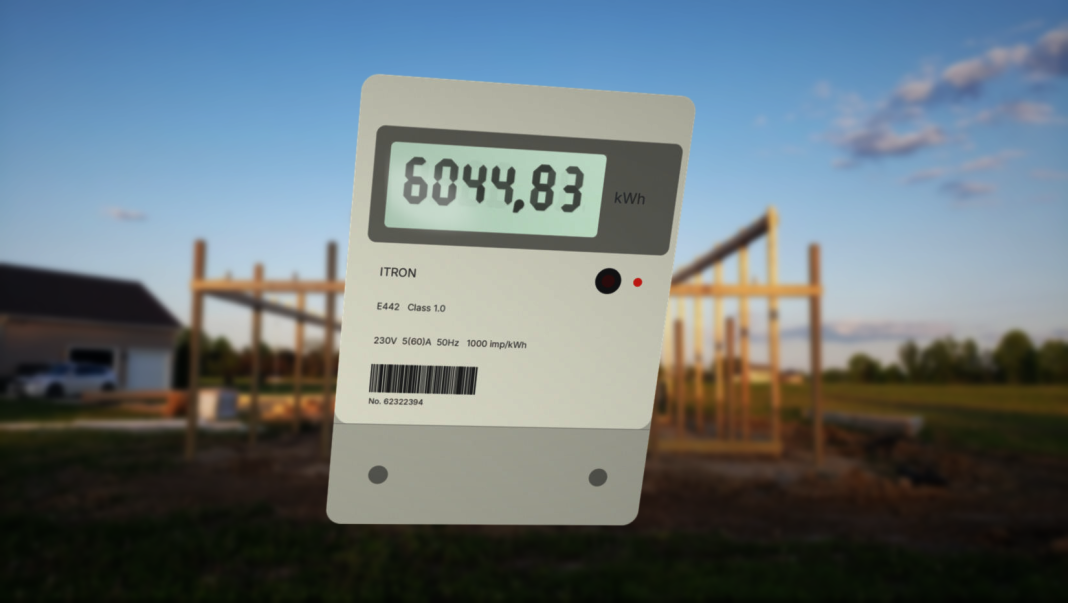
6044.83 kWh
